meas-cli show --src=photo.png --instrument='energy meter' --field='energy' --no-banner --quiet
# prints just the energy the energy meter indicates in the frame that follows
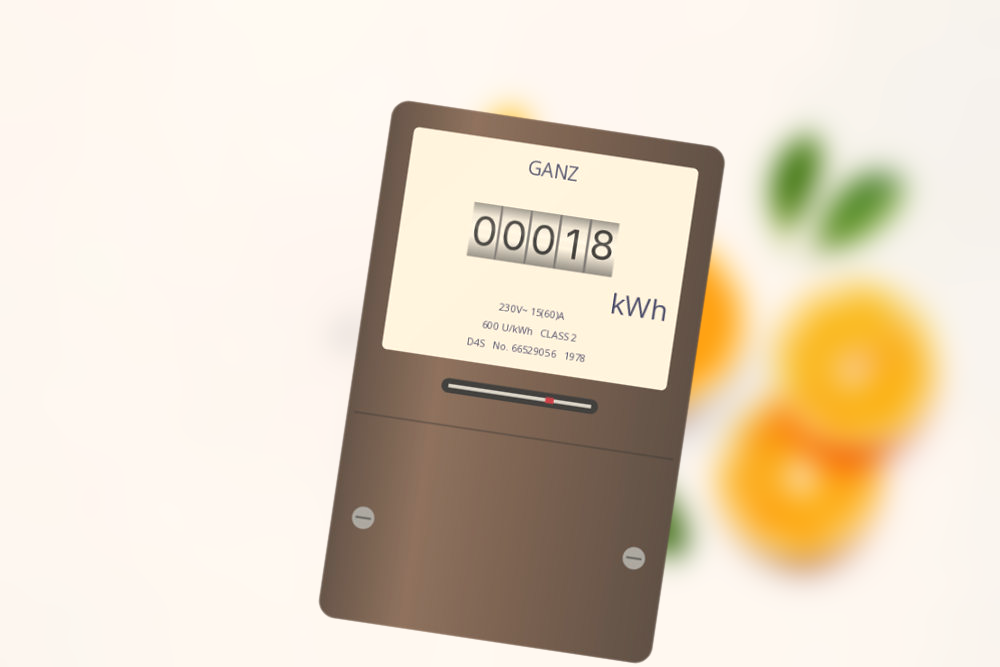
18 kWh
